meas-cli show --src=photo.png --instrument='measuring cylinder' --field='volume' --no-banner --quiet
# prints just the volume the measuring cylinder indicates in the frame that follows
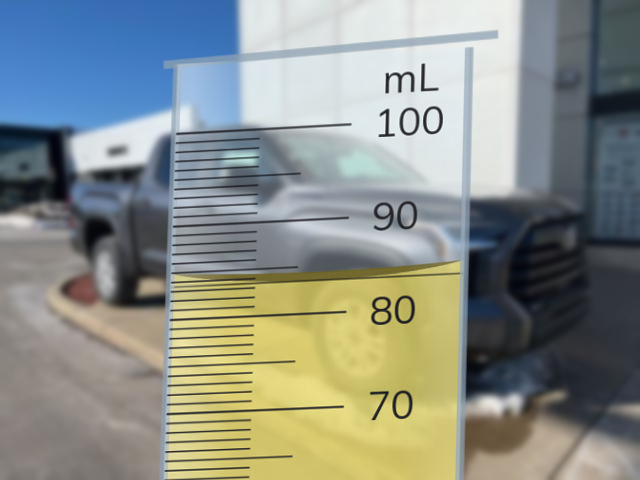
83.5 mL
